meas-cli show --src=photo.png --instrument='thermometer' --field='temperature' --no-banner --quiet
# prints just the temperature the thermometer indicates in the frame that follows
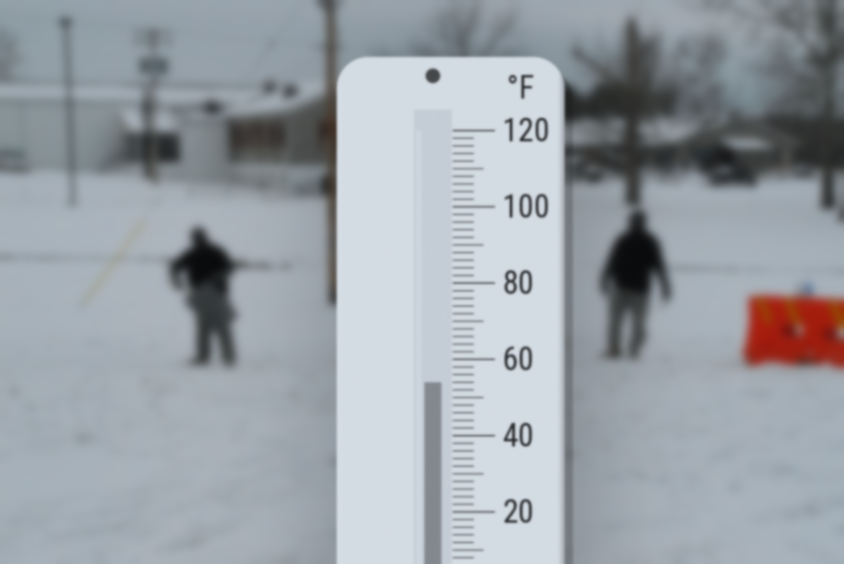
54 °F
